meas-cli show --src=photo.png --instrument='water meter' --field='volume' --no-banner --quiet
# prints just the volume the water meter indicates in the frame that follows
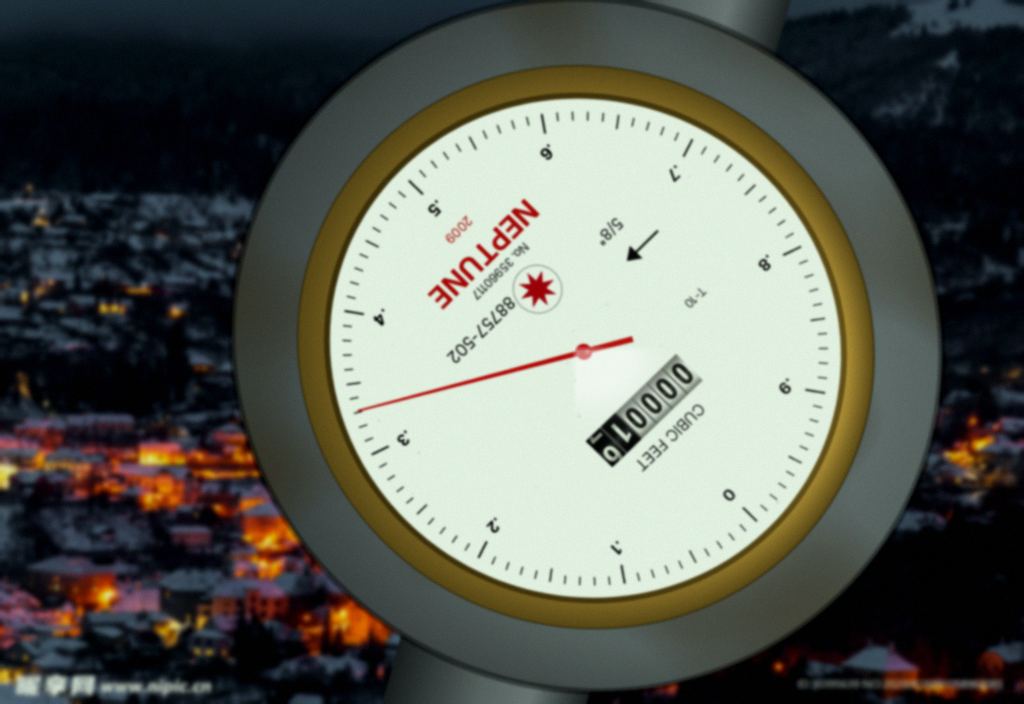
16.33 ft³
